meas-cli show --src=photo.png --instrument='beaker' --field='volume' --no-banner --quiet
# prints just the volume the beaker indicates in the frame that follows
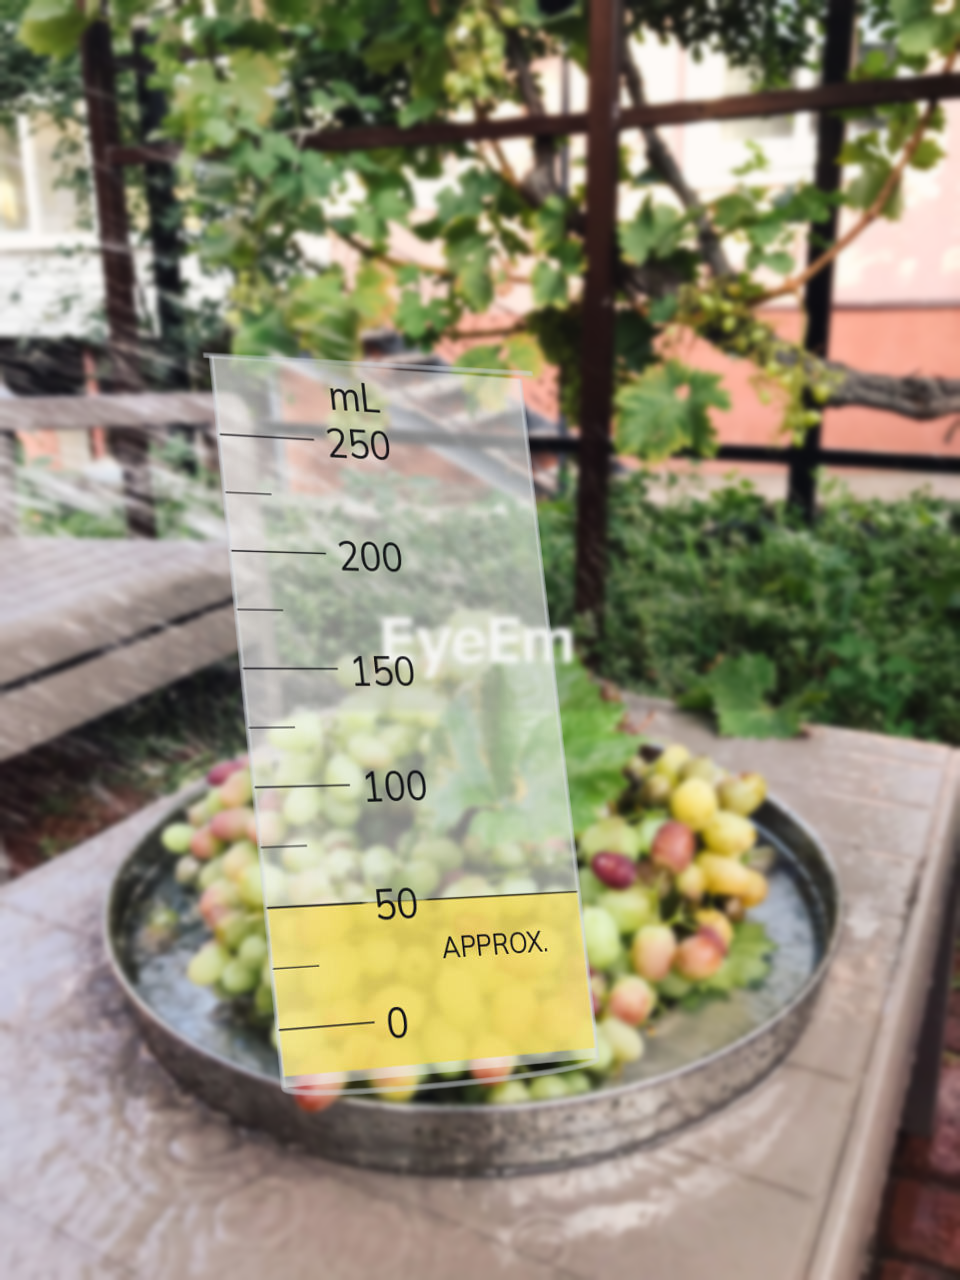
50 mL
